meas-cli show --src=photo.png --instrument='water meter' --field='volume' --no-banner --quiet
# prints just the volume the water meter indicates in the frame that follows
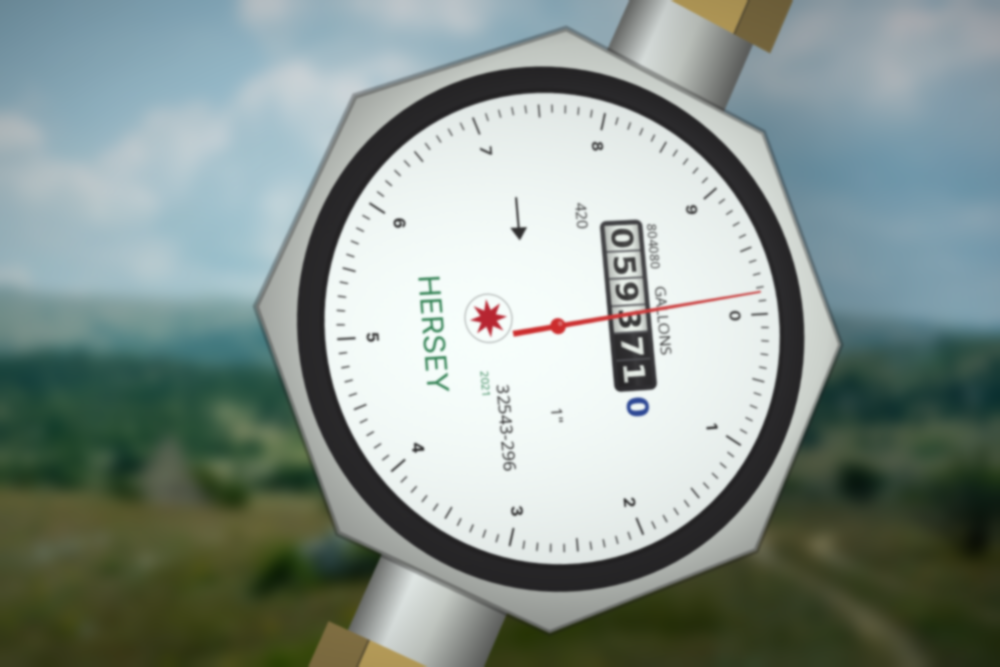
593709.8 gal
